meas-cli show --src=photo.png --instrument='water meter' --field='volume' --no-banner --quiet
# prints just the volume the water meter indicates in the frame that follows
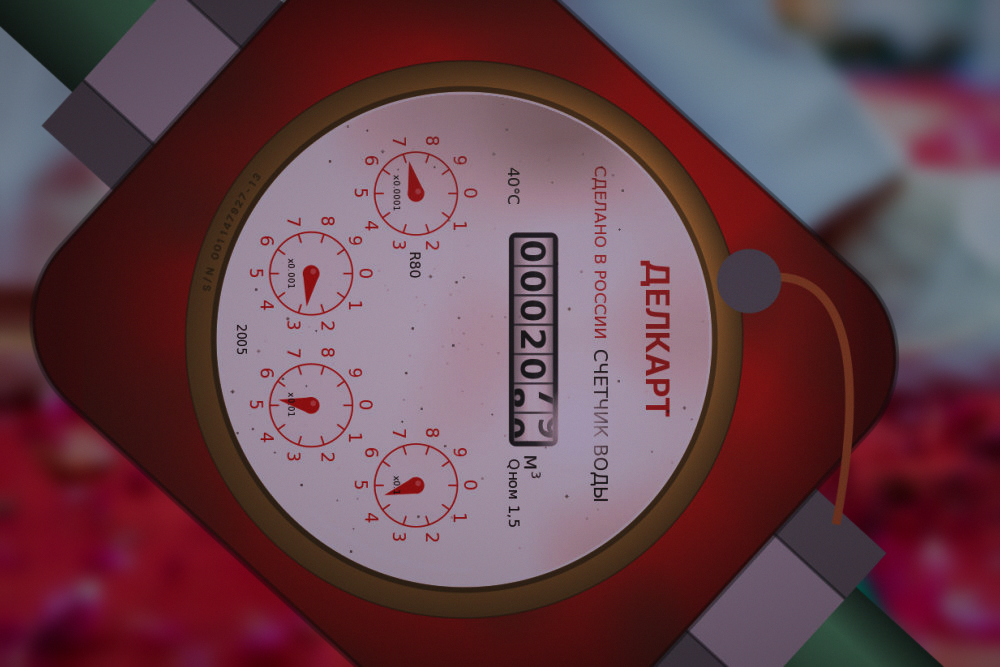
2079.4527 m³
